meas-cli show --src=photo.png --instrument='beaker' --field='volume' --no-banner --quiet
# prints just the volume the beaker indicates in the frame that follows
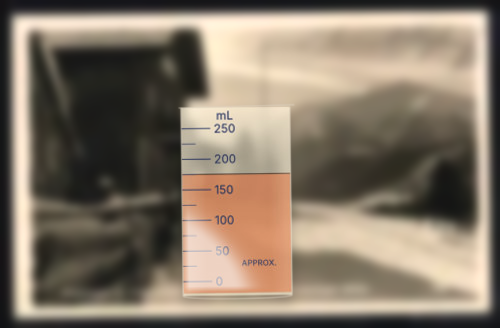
175 mL
